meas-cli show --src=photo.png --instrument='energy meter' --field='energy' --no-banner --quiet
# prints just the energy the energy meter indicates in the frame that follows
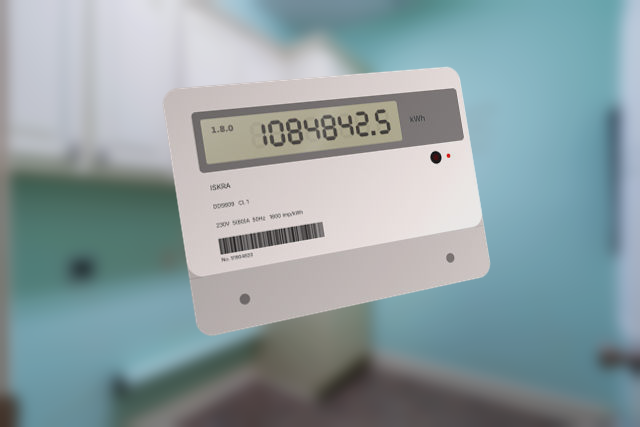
1084842.5 kWh
